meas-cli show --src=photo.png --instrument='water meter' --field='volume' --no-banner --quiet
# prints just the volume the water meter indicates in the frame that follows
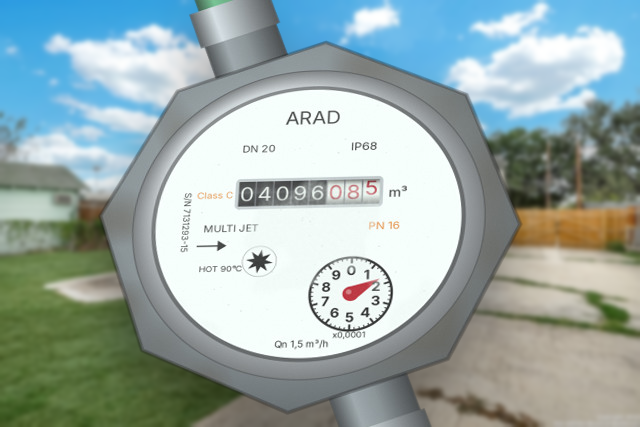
4096.0851 m³
